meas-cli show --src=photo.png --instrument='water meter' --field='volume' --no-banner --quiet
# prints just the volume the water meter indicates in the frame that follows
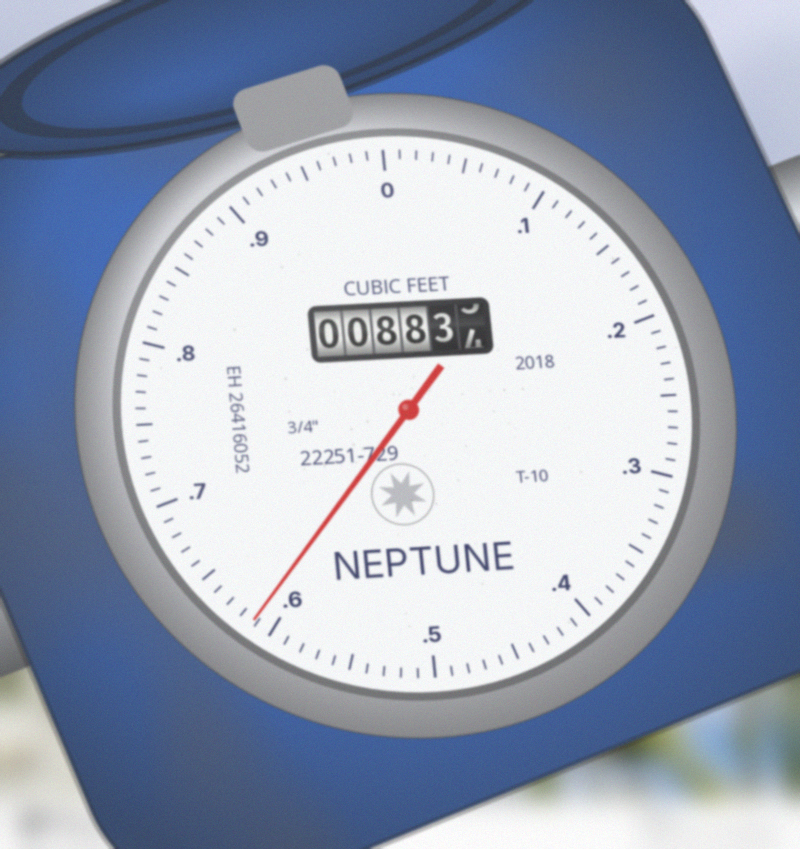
8833.61 ft³
